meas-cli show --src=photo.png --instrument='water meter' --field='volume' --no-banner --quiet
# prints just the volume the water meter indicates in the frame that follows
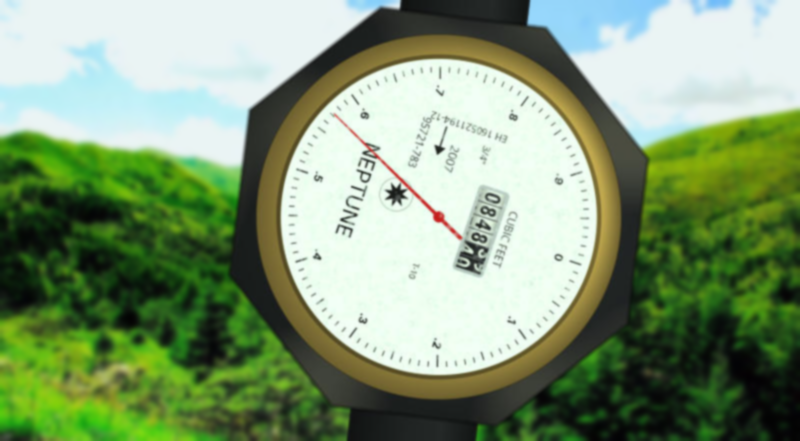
84839.57 ft³
